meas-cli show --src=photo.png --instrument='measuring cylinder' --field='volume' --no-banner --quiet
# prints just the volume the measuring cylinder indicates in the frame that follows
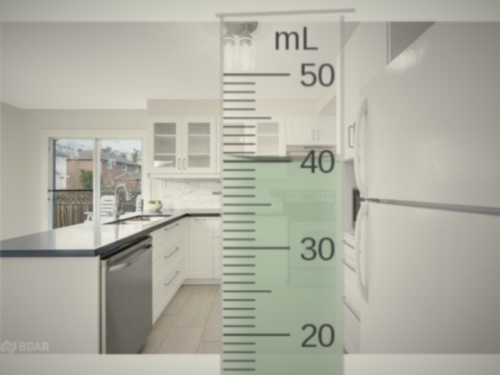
40 mL
